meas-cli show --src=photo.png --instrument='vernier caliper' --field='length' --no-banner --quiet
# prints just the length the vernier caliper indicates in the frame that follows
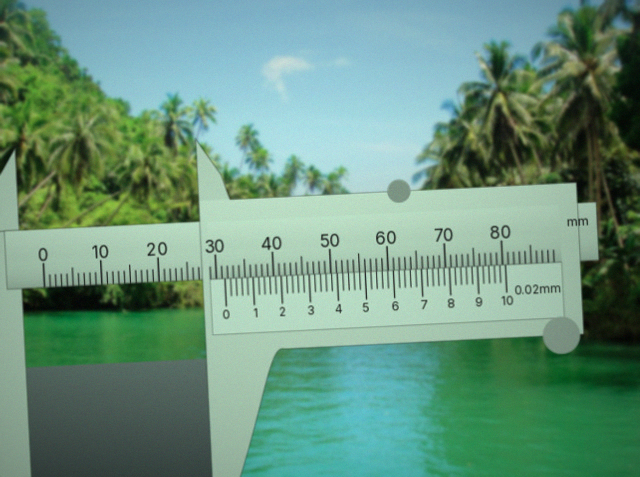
31.5 mm
